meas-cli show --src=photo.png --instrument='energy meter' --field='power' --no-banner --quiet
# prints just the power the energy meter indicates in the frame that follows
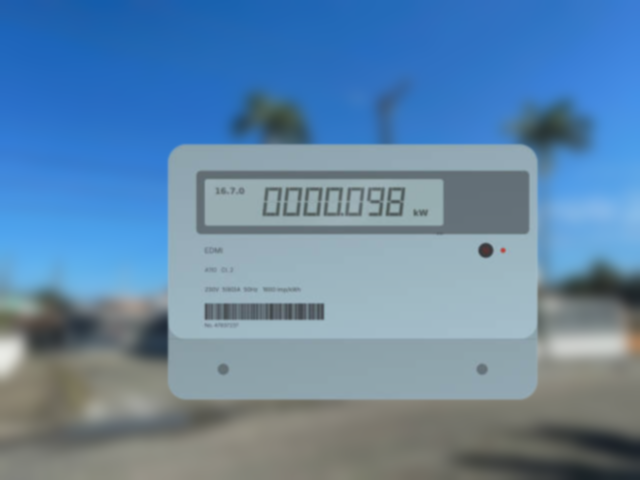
0.098 kW
